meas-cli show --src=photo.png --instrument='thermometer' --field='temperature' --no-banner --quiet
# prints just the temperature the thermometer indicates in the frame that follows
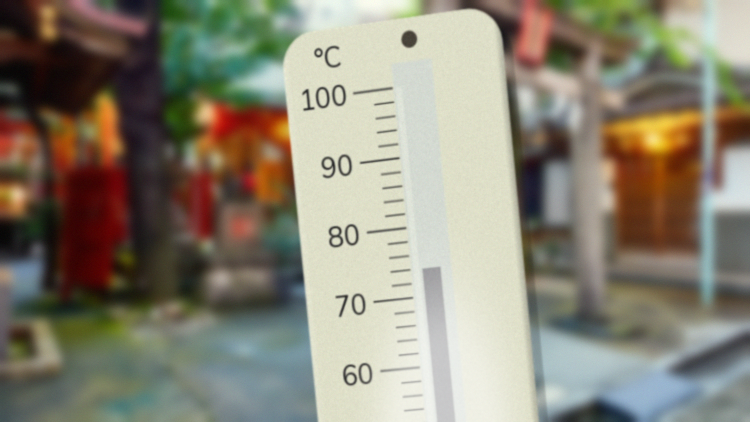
74 °C
